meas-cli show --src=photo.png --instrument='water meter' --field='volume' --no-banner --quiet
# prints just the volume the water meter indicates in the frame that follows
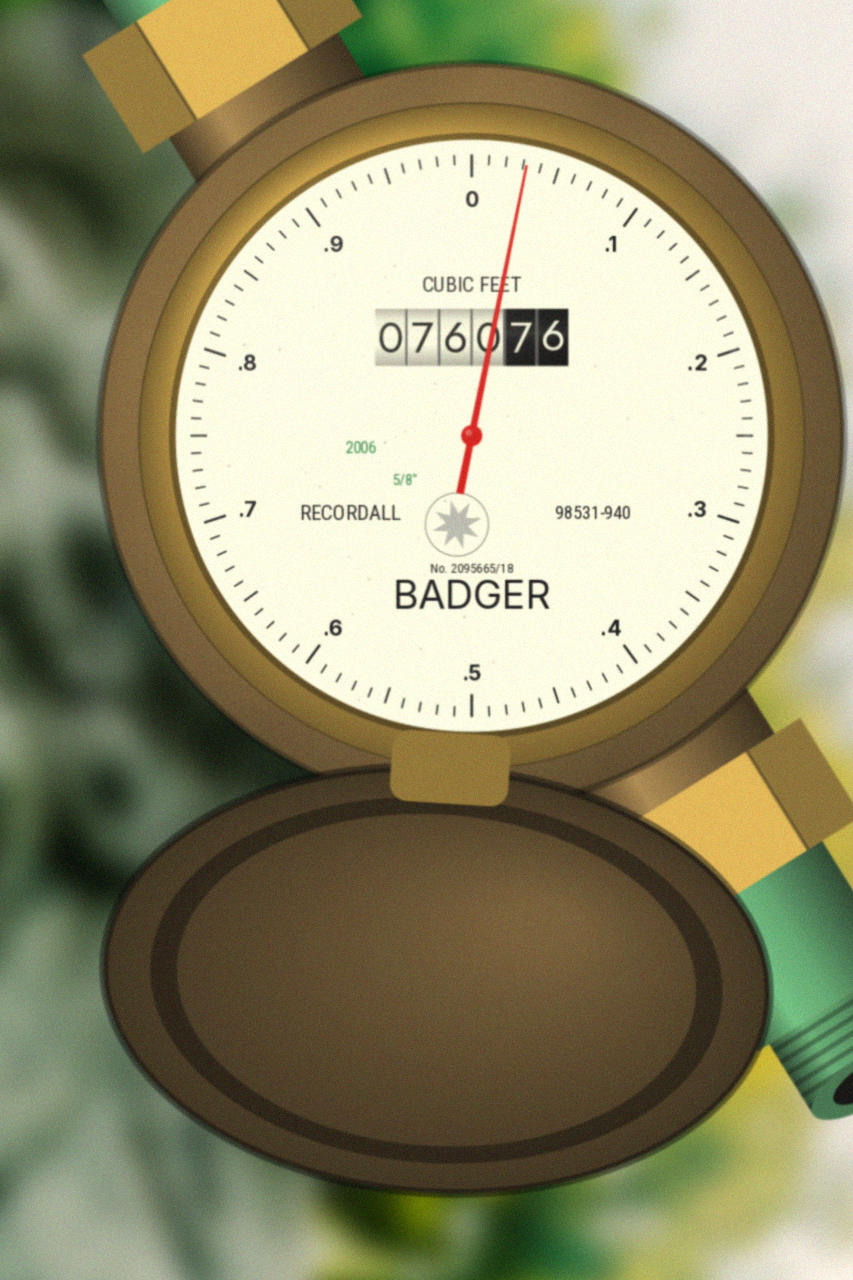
76076.03 ft³
